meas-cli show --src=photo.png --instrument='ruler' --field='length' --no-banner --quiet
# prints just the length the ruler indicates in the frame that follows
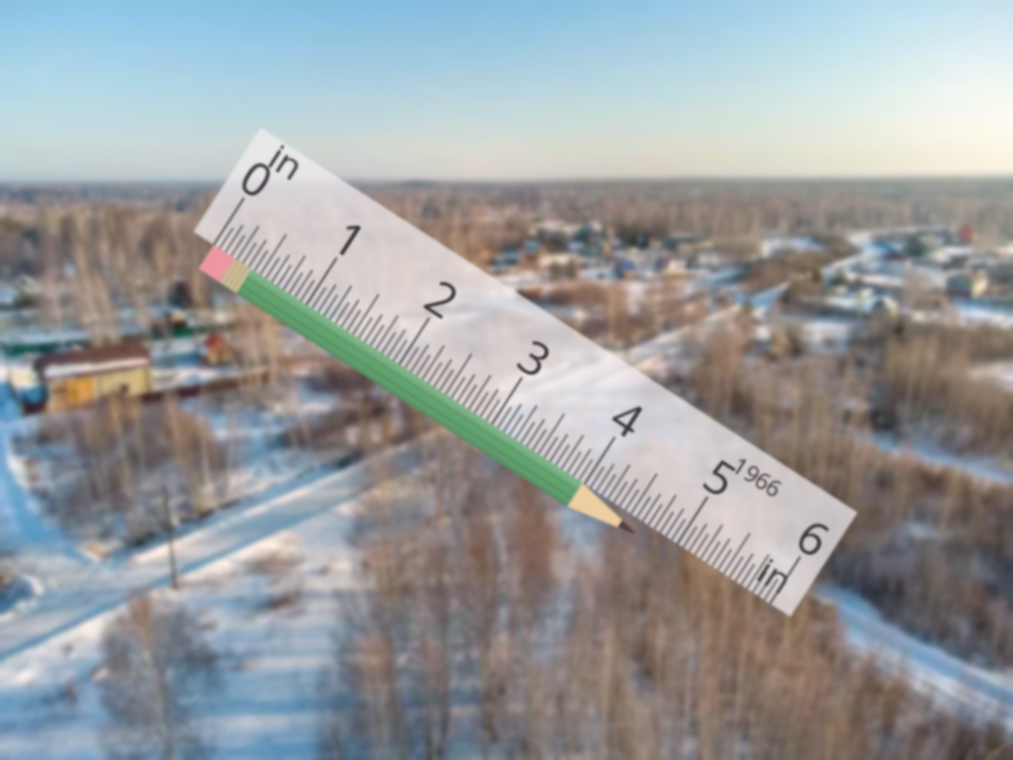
4.625 in
